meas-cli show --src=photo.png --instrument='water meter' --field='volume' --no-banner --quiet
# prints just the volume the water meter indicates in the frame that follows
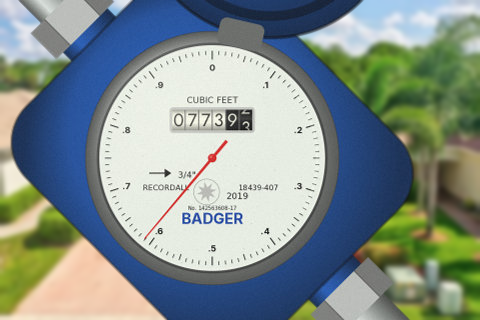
77392.61 ft³
